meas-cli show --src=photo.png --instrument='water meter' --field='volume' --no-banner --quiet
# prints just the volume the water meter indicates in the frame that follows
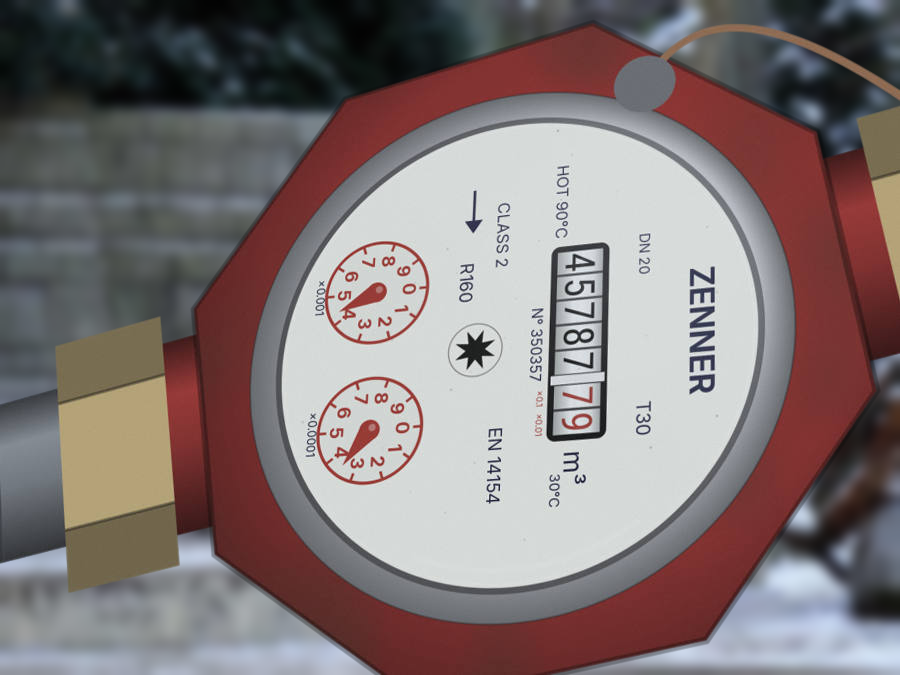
45787.7943 m³
